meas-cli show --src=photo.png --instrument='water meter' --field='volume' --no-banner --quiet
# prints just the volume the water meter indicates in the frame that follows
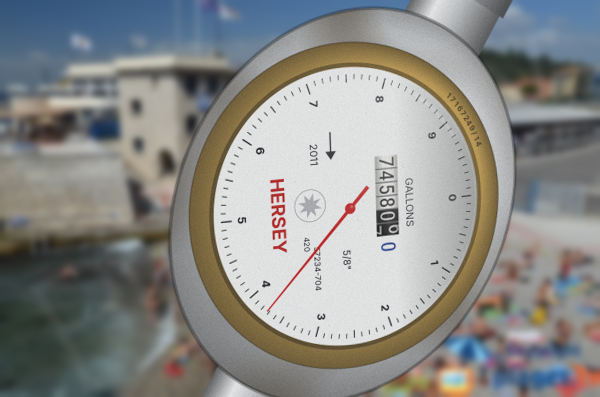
7458063.7 gal
